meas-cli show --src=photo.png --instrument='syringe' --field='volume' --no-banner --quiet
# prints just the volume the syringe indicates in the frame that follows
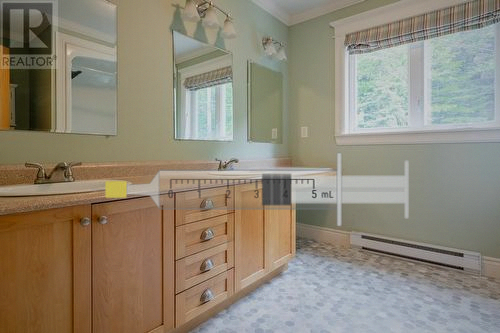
3.2 mL
